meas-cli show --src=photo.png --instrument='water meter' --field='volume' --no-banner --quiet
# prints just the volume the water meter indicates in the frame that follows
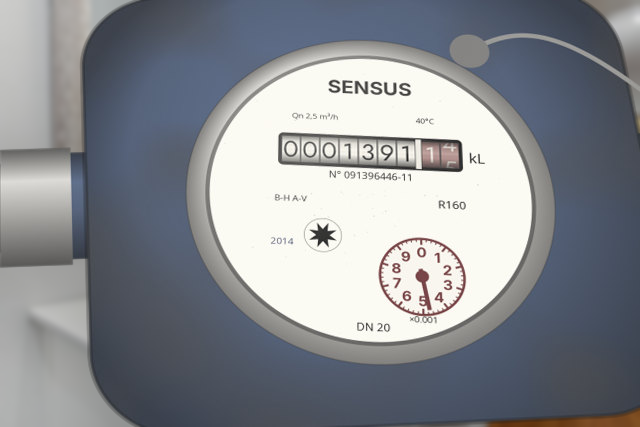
1391.144 kL
